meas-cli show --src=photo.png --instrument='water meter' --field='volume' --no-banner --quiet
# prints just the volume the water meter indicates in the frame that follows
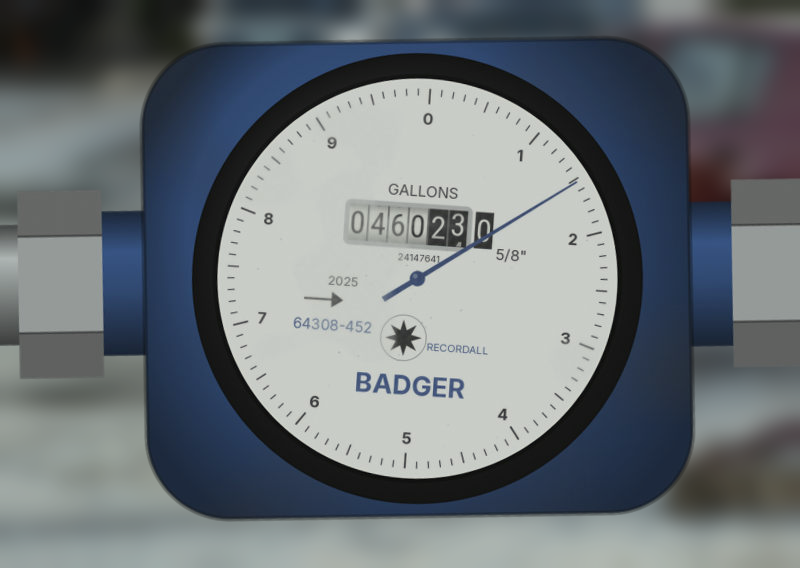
460231.5 gal
